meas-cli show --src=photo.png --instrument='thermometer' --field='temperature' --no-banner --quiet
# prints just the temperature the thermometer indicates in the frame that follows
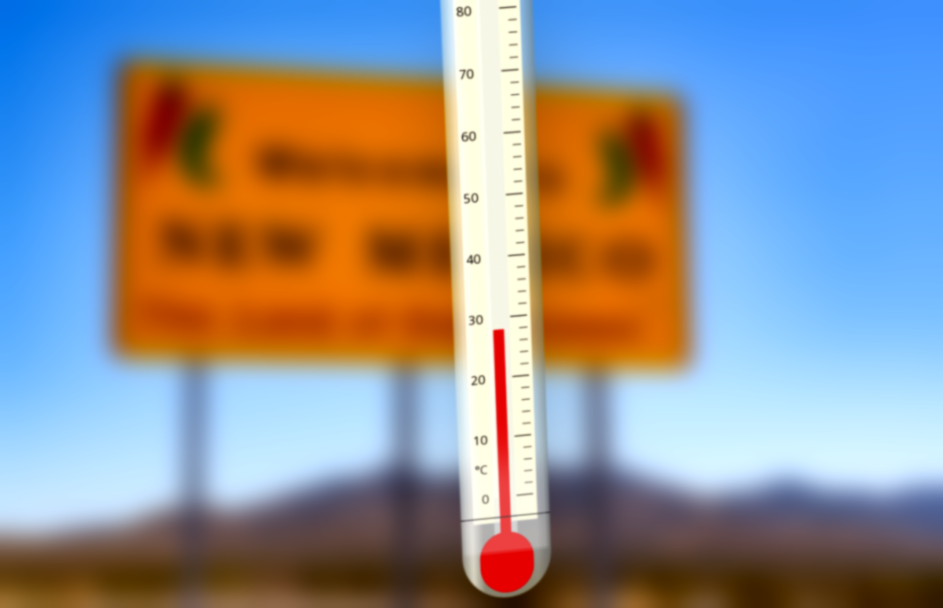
28 °C
